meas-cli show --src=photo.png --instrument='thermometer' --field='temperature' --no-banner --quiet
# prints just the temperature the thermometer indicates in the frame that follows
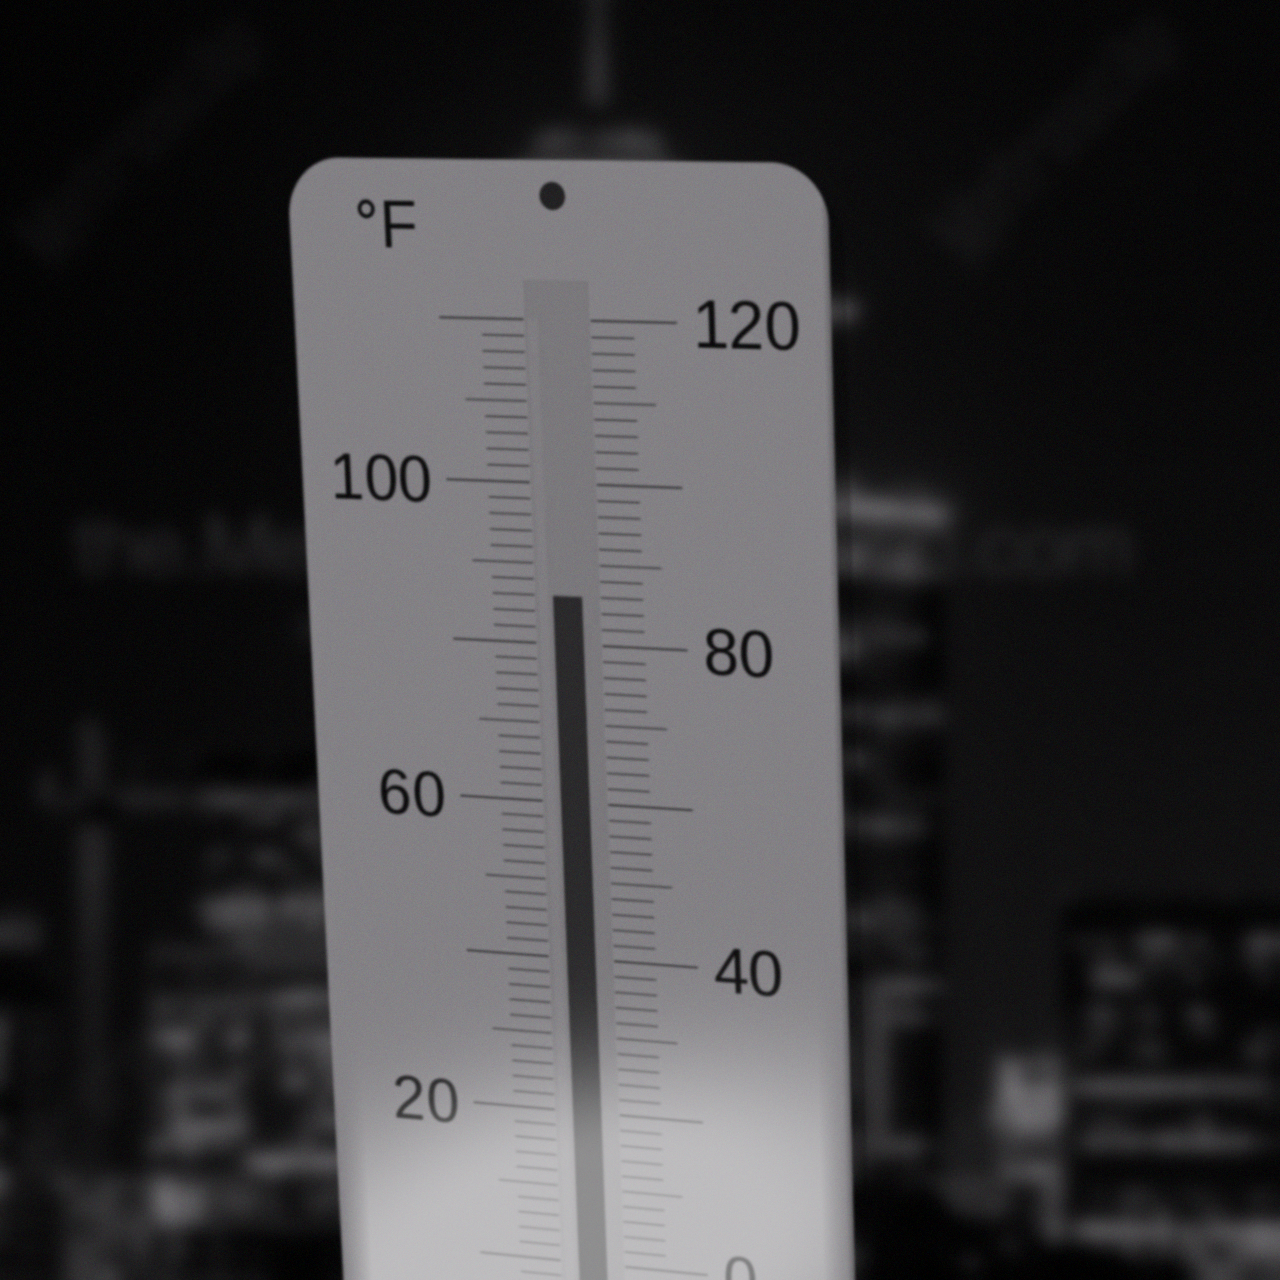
86 °F
